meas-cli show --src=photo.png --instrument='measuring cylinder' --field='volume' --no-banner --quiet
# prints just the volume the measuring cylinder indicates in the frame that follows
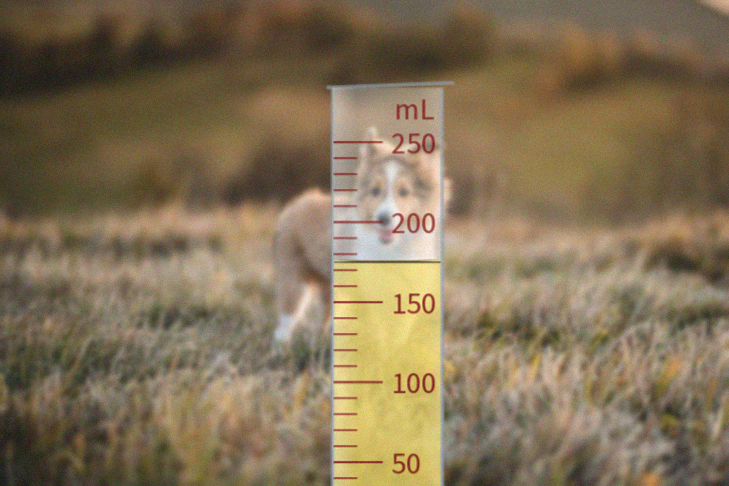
175 mL
